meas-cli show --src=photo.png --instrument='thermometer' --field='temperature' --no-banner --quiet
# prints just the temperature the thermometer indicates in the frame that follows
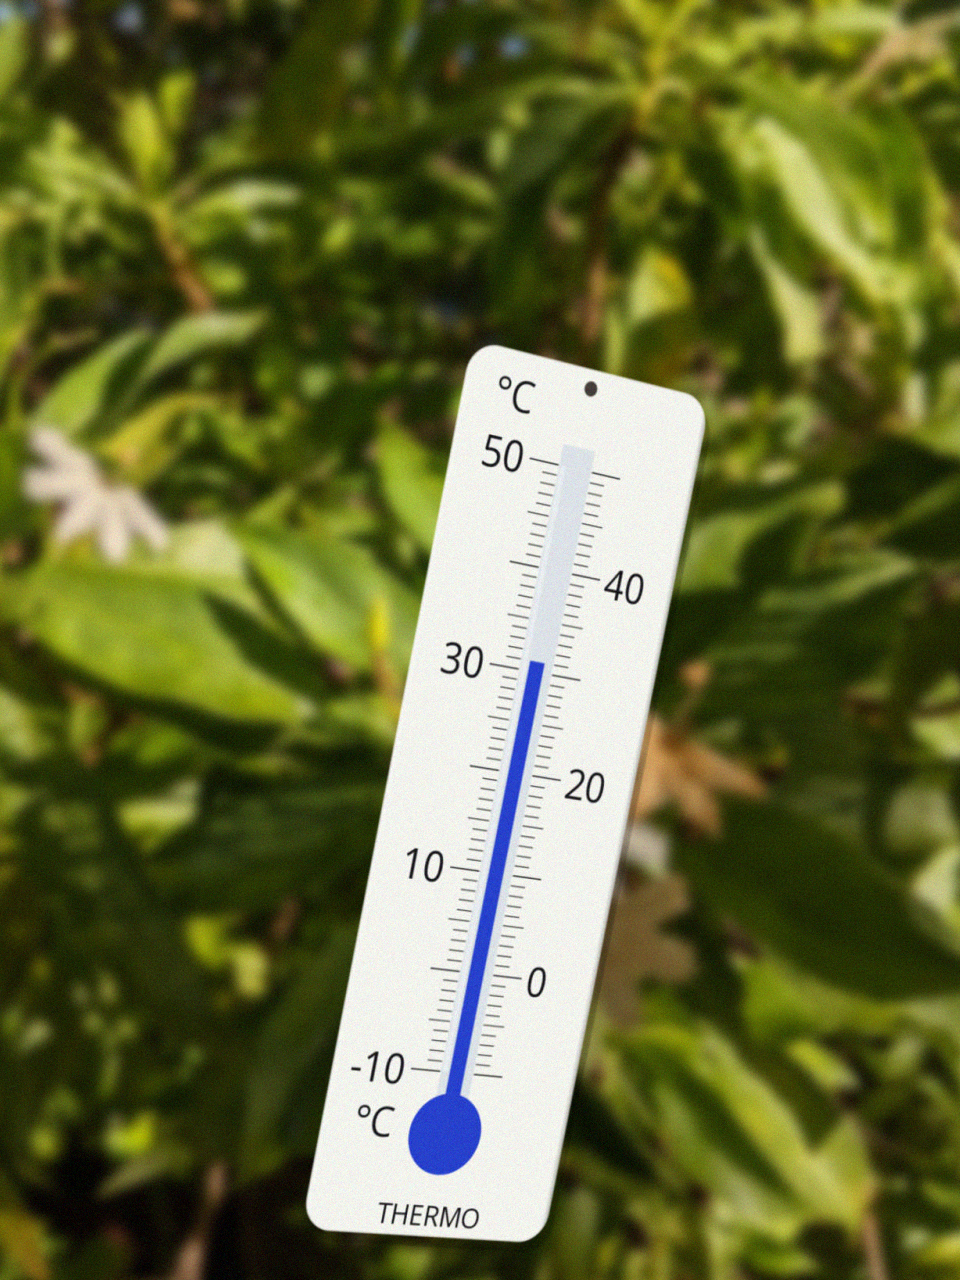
31 °C
